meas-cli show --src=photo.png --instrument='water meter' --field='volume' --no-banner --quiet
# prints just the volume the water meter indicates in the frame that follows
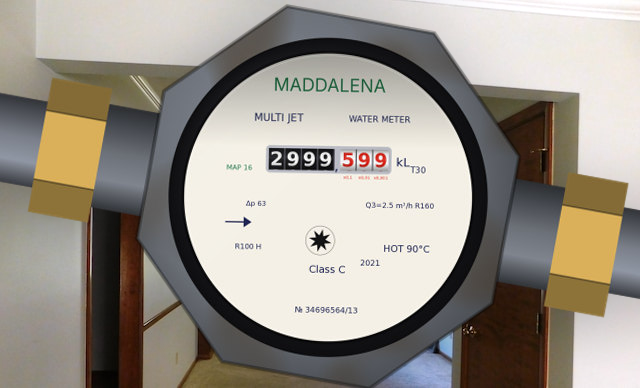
2999.599 kL
